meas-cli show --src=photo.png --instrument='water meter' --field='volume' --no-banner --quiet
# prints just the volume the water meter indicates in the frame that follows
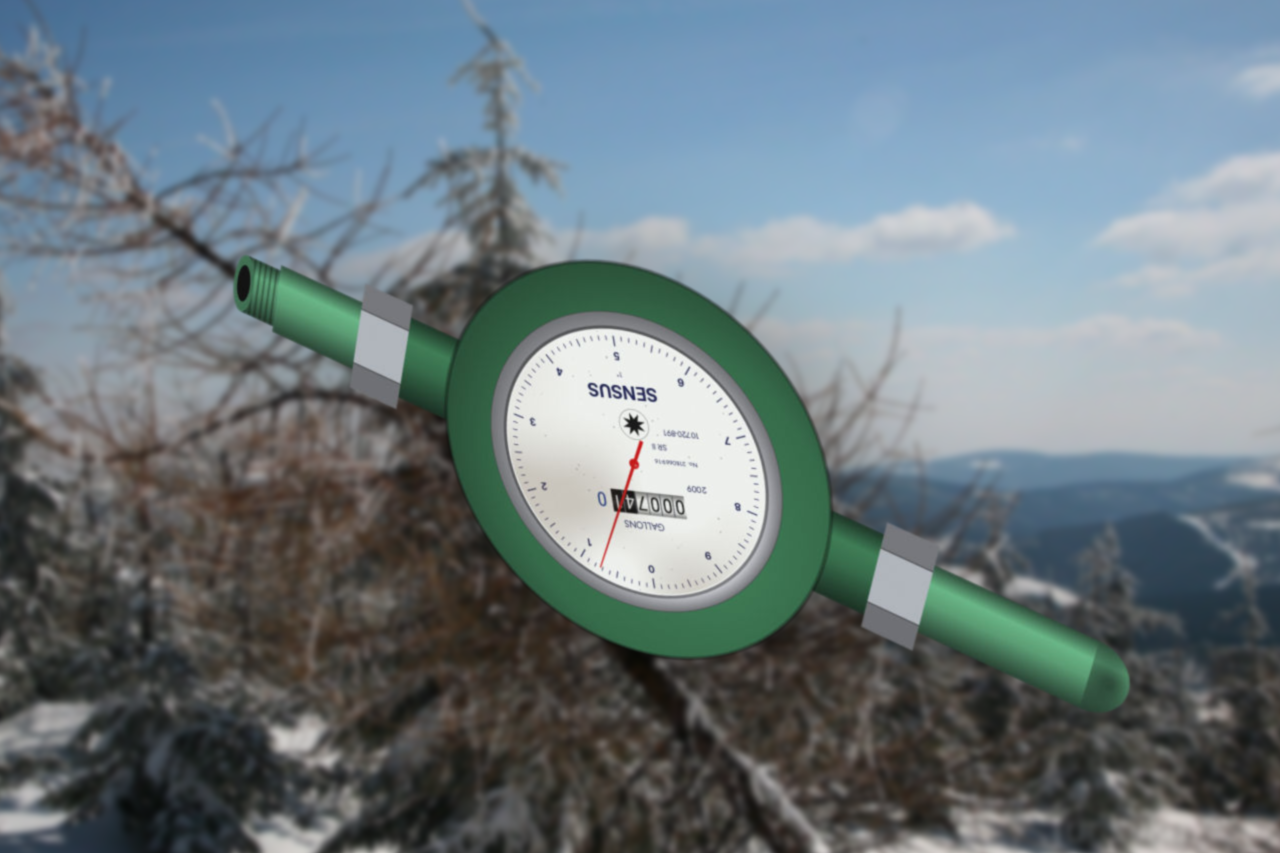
7410.7 gal
